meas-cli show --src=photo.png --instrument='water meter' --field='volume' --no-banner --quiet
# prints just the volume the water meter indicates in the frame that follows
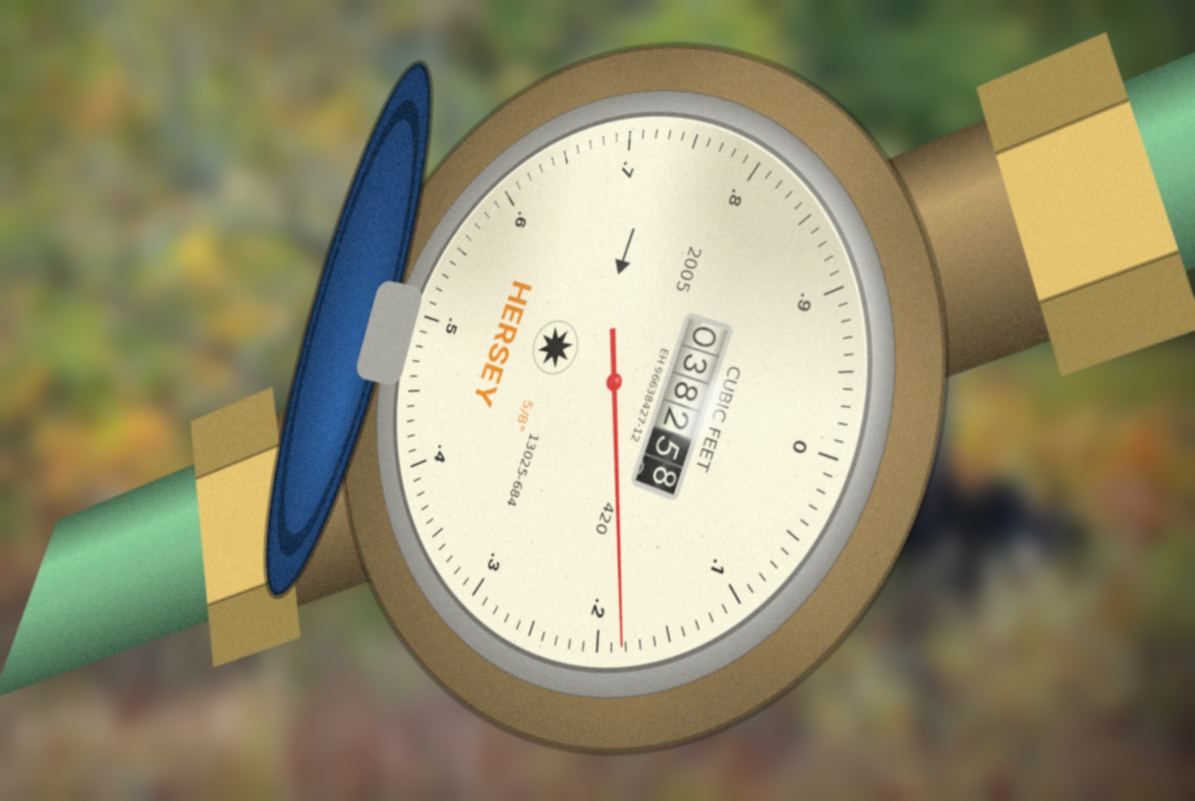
38258.18 ft³
